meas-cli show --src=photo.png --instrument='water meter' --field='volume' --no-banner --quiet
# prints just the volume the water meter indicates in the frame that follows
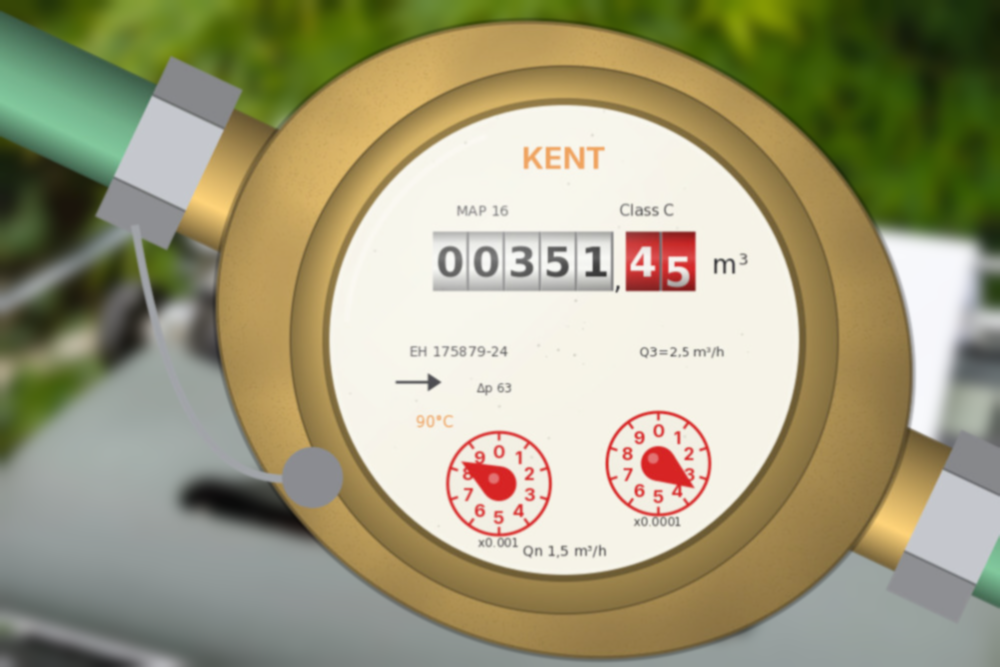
351.4483 m³
